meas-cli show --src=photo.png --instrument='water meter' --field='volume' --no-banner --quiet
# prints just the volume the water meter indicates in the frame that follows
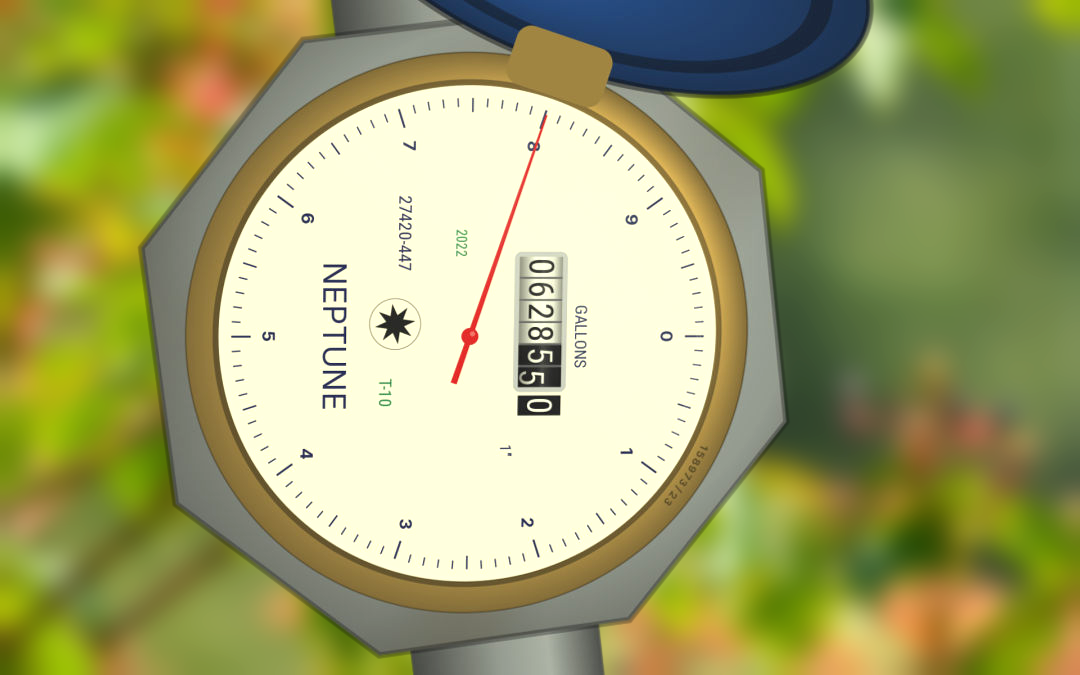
628548.0 gal
